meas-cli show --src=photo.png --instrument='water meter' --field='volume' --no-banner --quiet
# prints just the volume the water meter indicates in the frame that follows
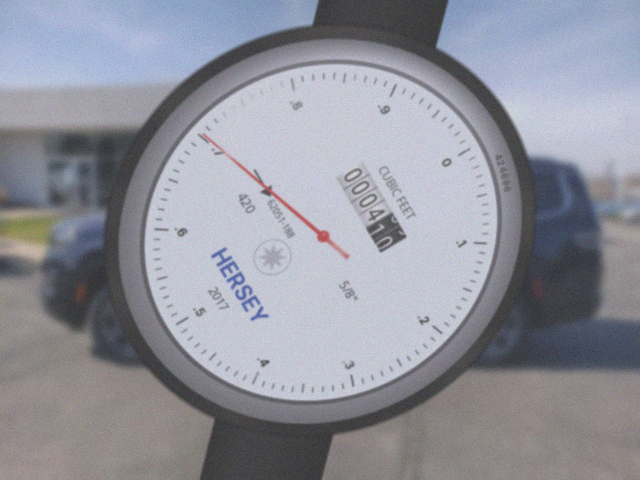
409.70 ft³
